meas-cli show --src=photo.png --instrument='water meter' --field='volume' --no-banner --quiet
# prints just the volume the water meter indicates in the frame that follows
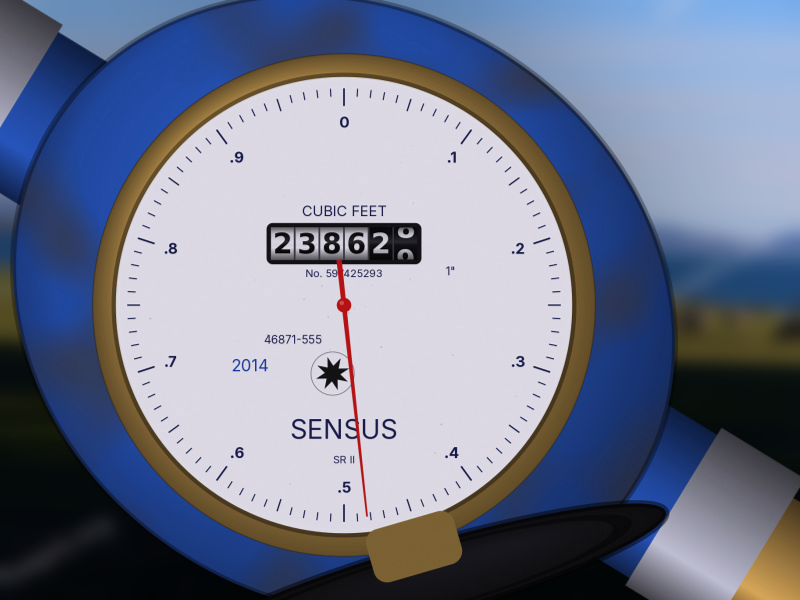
238628.48 ft³
